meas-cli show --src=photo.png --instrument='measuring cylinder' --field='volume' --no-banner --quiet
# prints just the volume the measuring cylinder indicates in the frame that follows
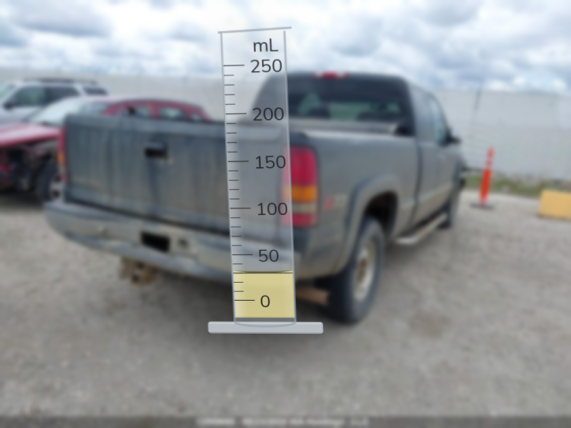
30 mL
